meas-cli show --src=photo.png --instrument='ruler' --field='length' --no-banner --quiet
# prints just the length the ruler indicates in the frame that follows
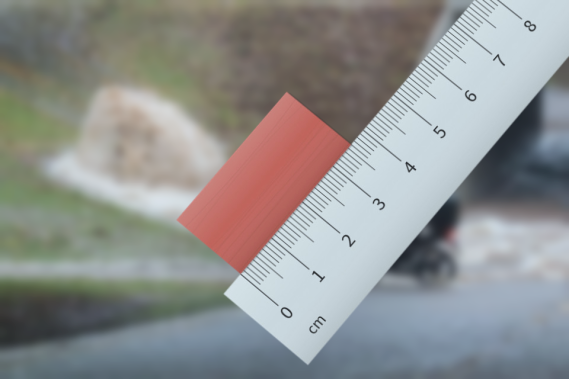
3.6 cm
